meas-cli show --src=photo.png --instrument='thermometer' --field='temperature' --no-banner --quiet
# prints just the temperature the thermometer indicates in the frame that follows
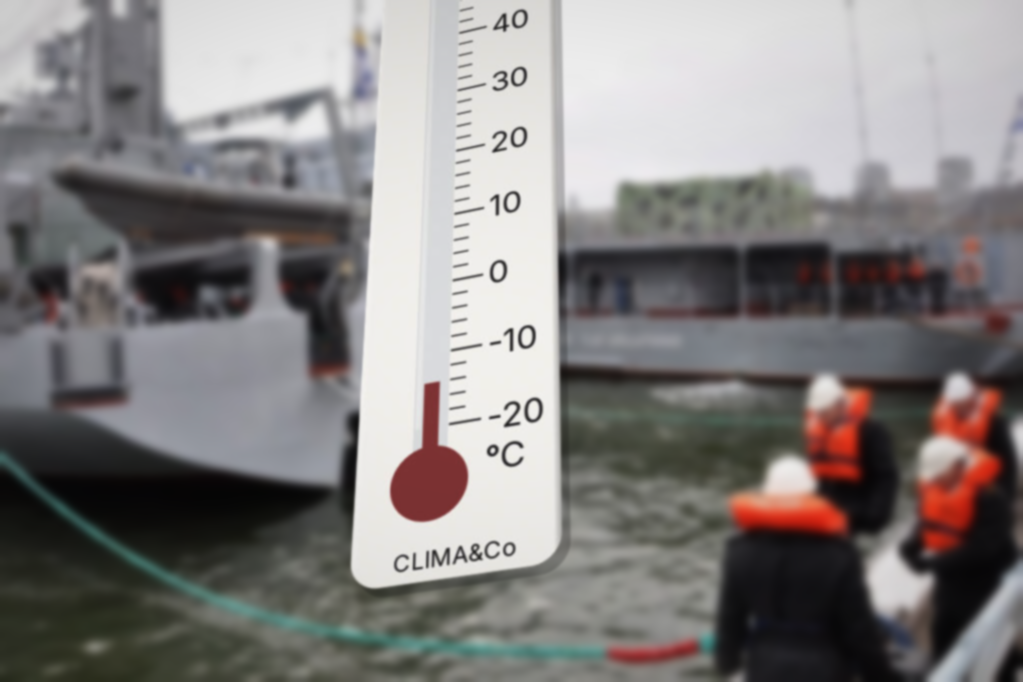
-14 °C
